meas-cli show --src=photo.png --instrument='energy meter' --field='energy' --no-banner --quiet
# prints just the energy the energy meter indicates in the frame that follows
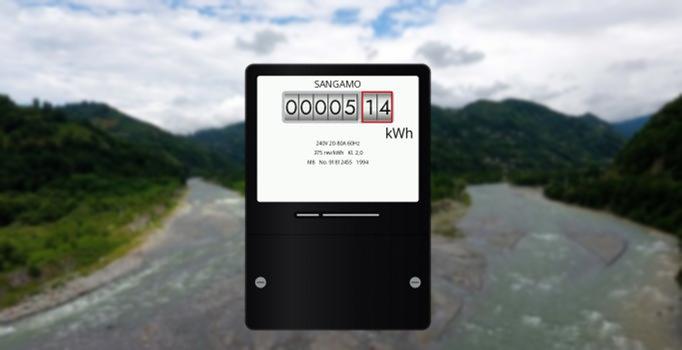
5.14 kWh
